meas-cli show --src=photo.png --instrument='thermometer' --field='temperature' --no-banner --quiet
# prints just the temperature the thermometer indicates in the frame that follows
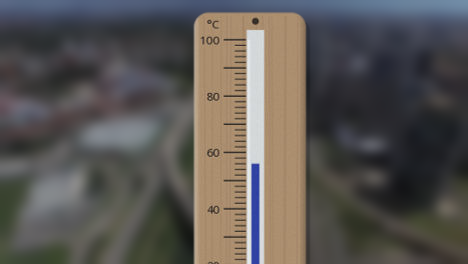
56 °C
